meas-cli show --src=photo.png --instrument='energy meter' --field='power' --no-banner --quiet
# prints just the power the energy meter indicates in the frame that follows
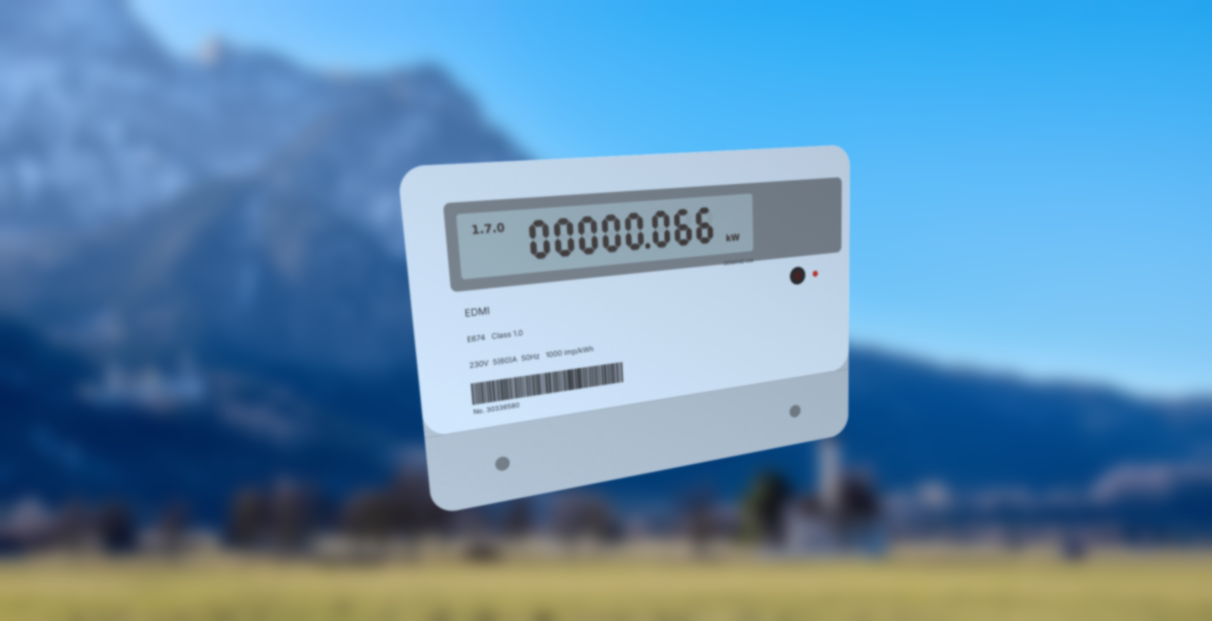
0.066 kW
